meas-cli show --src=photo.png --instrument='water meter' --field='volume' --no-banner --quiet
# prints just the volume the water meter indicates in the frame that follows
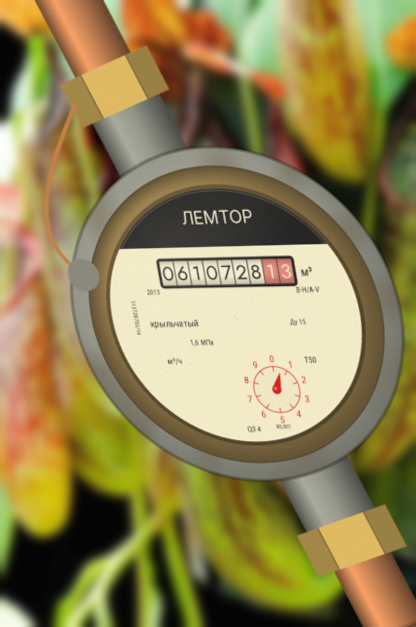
610728.130 m³
